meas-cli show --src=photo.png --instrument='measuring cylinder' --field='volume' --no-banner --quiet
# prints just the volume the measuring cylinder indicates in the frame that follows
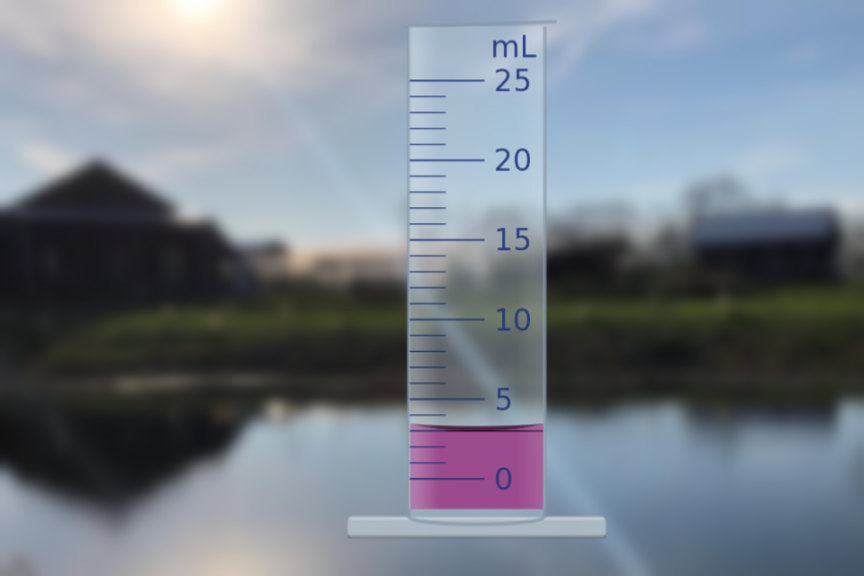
3 mL
